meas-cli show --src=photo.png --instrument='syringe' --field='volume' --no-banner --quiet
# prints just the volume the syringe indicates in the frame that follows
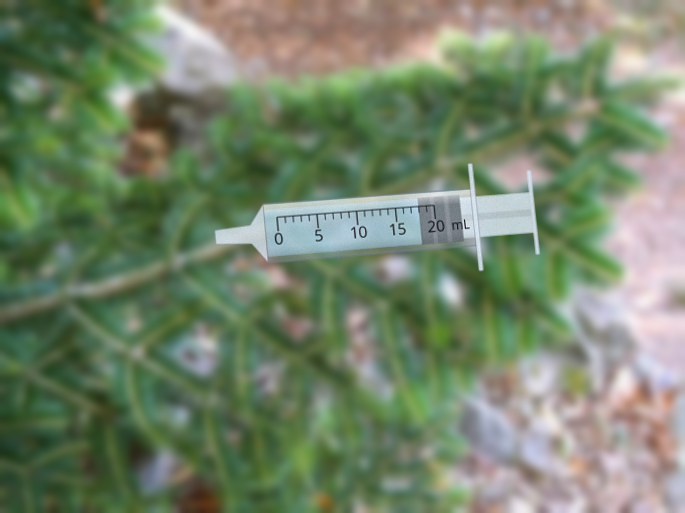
18 mL
